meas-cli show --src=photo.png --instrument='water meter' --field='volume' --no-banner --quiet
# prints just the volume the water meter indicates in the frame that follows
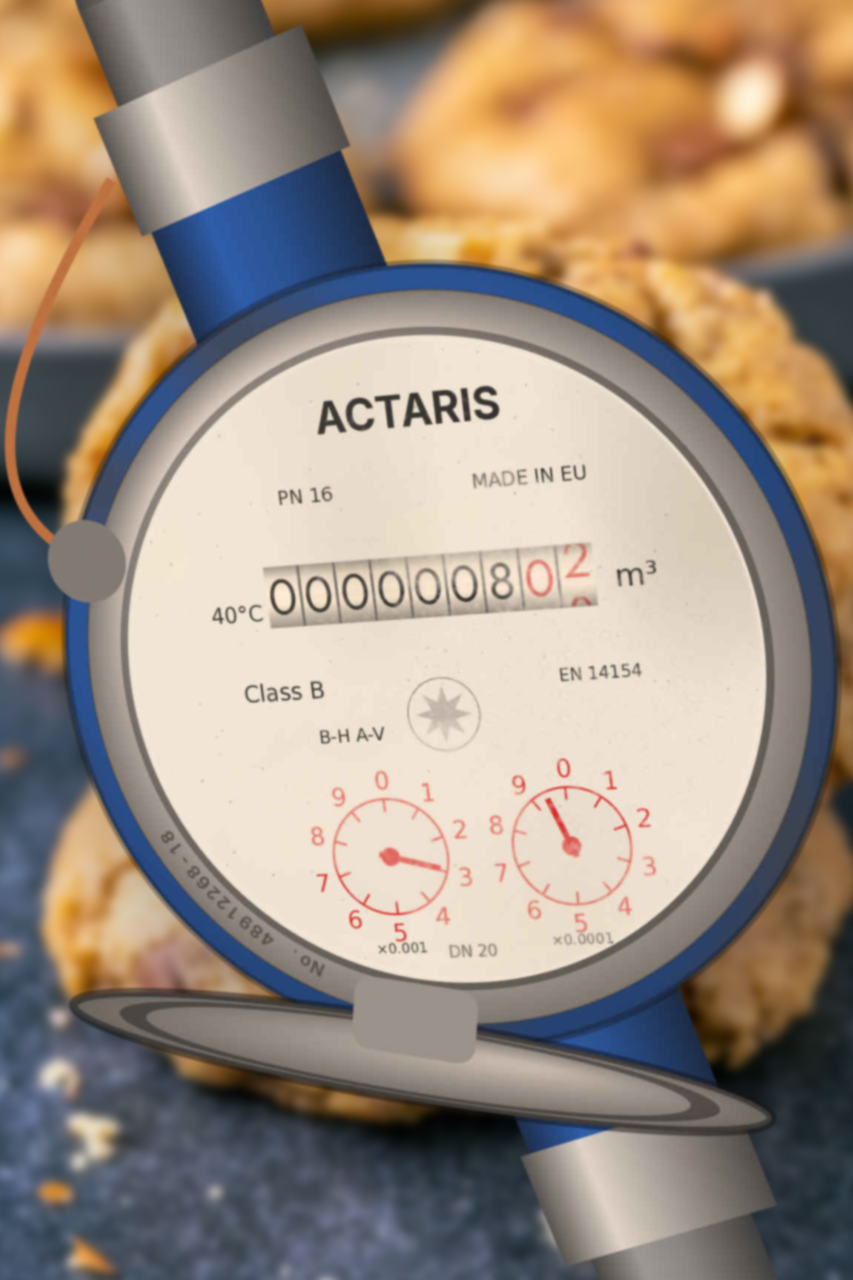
8.0229 m³
